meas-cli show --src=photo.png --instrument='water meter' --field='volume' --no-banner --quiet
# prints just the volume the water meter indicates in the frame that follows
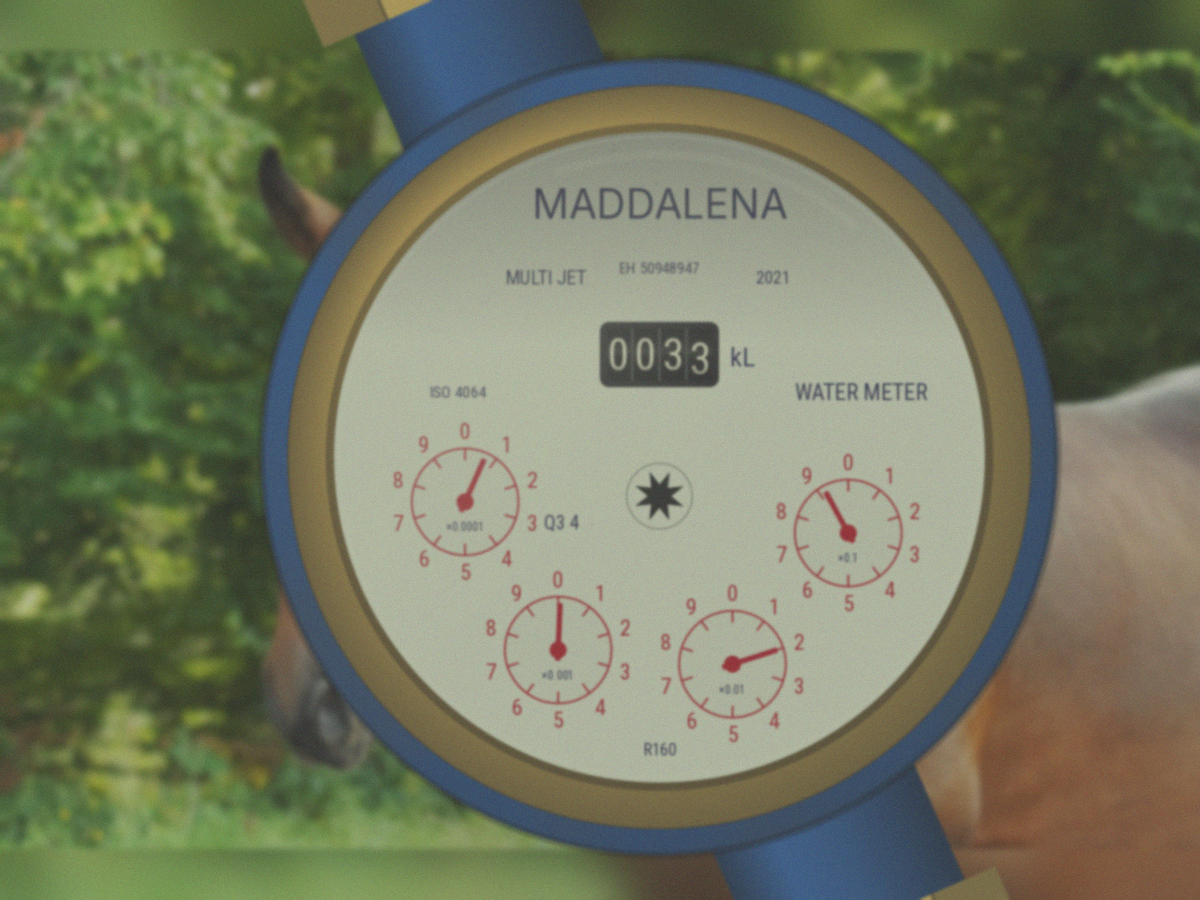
32.9200 kL
